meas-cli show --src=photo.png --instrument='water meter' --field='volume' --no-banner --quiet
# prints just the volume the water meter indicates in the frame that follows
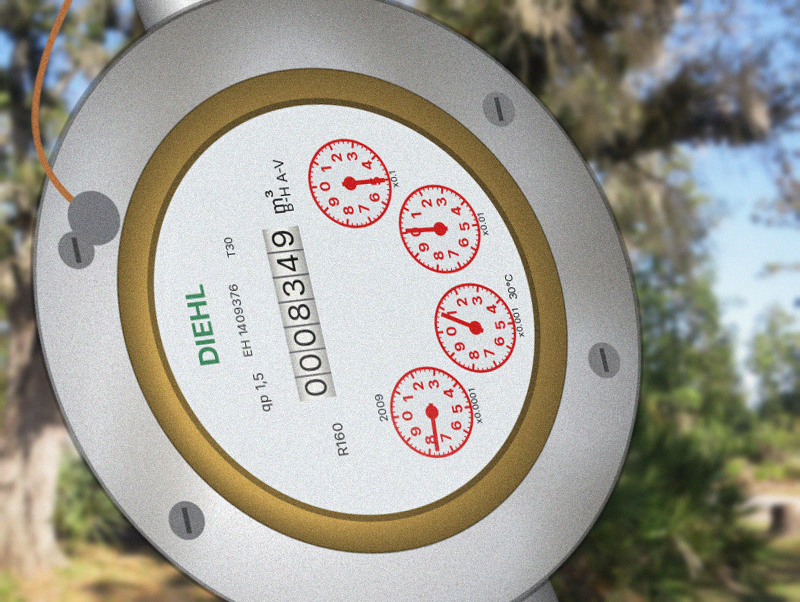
8349.5007 m³
